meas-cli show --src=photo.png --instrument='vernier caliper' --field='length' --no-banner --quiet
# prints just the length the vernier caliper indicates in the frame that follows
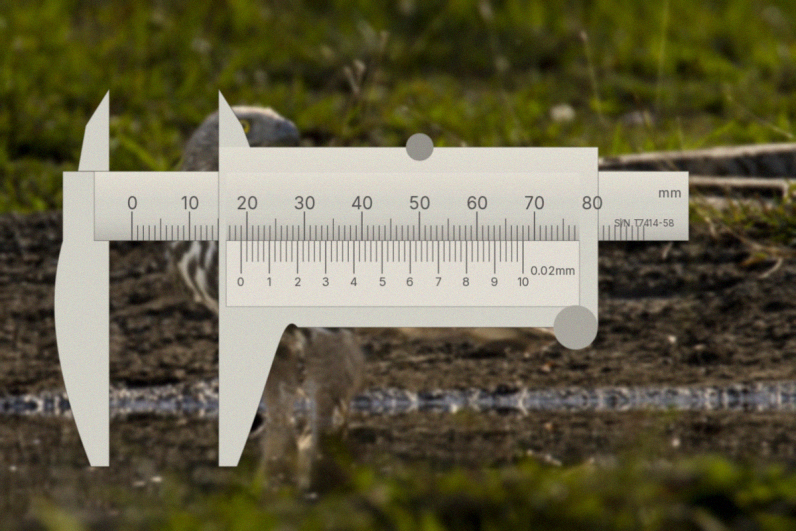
19.0 mm
